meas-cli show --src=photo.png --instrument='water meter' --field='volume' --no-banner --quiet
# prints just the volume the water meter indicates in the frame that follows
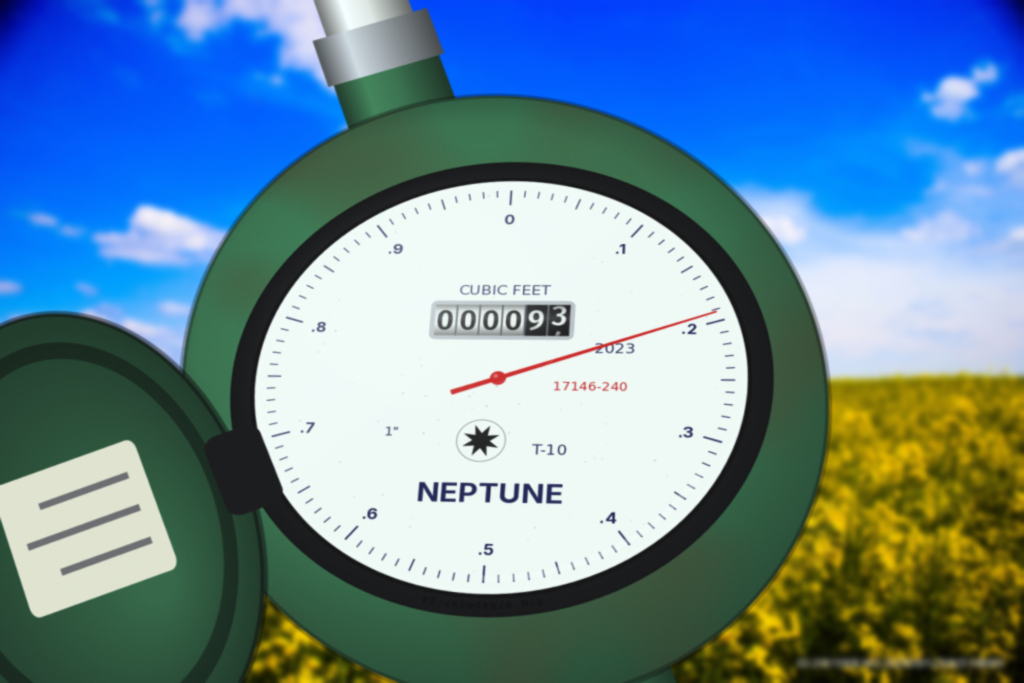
93.19 ft³
